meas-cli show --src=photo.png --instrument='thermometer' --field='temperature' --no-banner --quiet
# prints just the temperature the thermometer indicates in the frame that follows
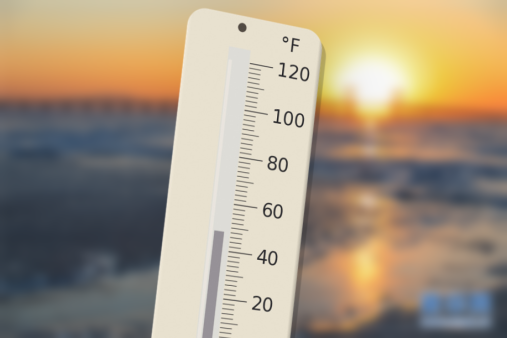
48 °F
